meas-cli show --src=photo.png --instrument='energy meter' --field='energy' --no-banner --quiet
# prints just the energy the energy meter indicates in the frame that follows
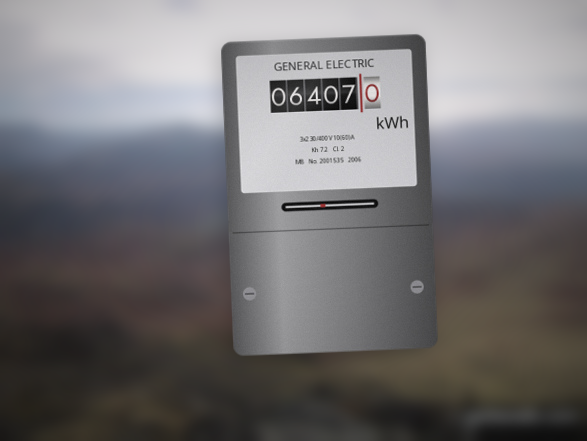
6407.0 kWh
